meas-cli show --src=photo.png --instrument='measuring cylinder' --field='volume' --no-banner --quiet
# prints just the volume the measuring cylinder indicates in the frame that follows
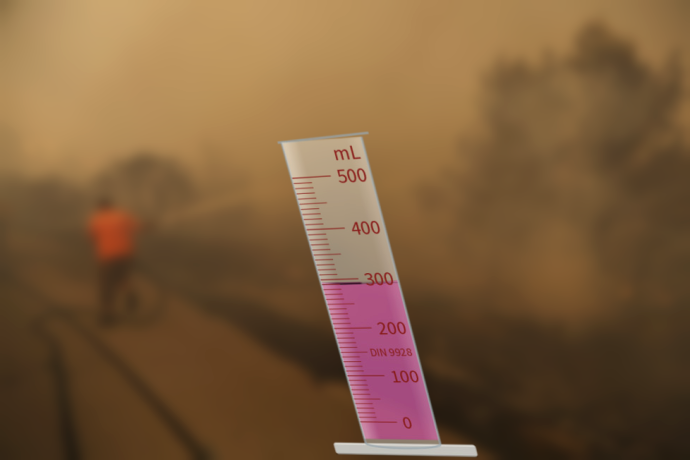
290 mL
